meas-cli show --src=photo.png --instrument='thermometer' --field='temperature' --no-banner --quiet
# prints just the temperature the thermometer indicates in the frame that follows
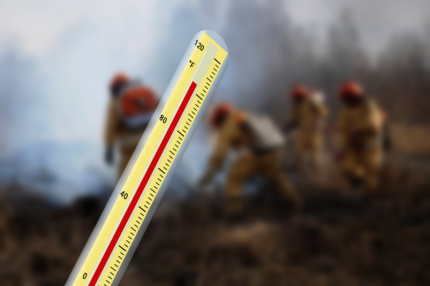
104 °F
